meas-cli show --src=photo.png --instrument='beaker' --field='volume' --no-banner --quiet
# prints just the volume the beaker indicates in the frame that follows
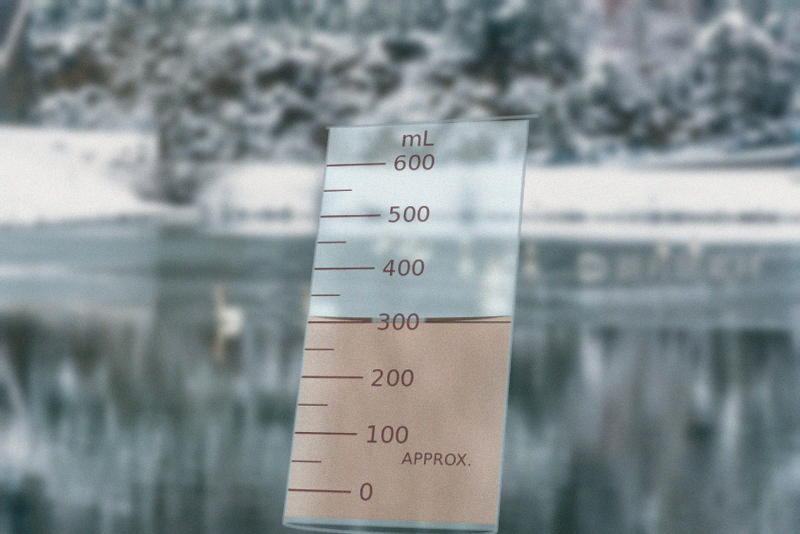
300 mL
